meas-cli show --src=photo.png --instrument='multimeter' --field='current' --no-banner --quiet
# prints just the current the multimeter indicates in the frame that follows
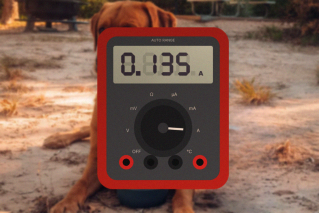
0.135 A
